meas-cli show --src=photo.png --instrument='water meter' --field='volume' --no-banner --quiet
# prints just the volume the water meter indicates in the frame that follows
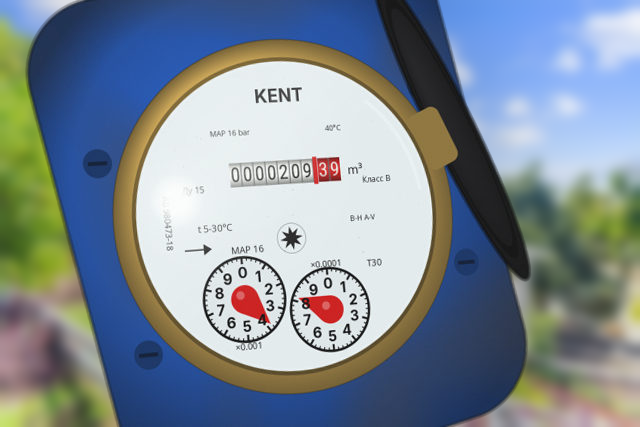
209.3938 m³
